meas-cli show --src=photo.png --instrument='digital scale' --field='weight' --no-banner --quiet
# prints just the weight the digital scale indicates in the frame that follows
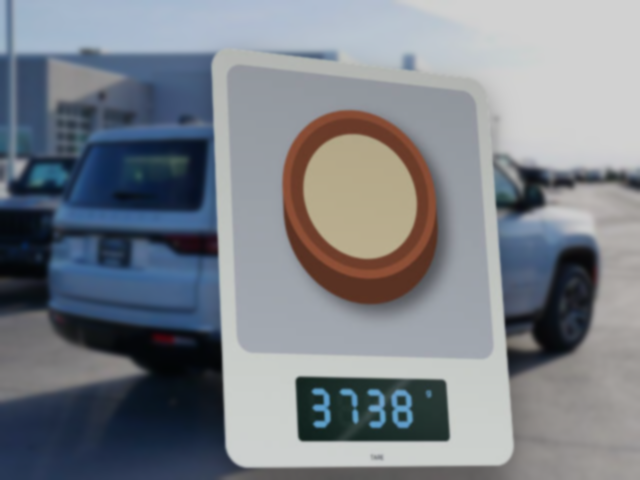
3738 g
